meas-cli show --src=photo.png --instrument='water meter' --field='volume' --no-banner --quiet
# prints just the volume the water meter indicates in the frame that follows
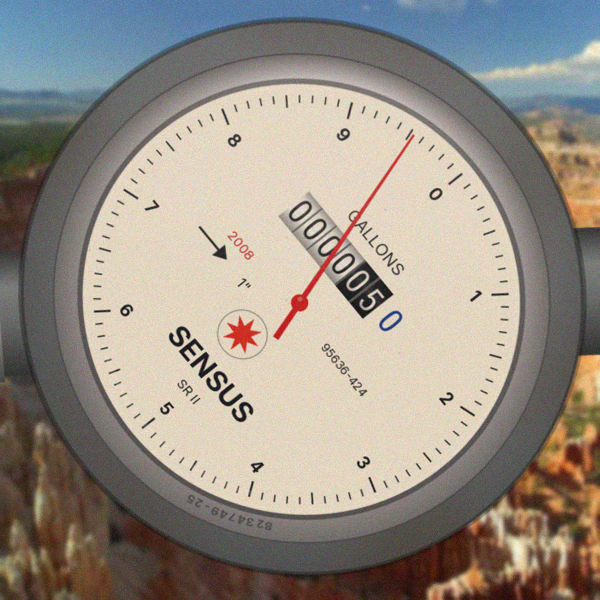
49.5 gal
